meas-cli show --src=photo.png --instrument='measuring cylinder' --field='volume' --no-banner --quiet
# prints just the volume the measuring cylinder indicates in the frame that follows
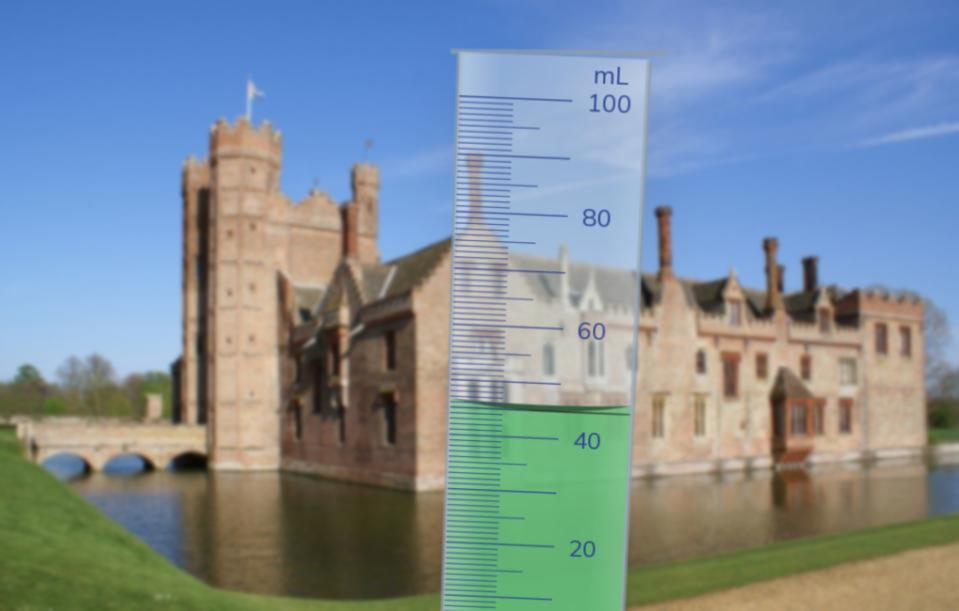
45 mL
